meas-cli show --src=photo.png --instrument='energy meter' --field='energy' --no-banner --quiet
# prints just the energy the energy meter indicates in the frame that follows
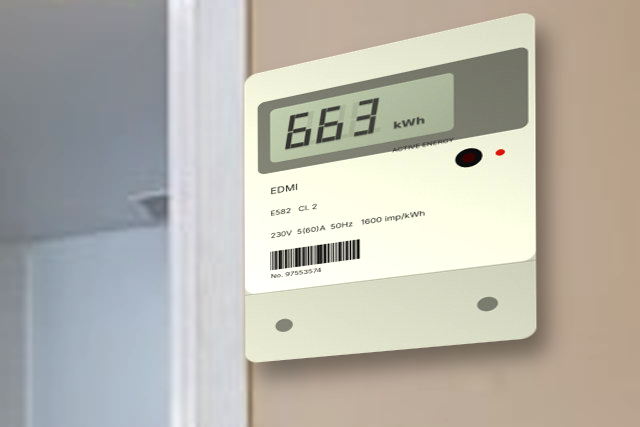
663 kWh
